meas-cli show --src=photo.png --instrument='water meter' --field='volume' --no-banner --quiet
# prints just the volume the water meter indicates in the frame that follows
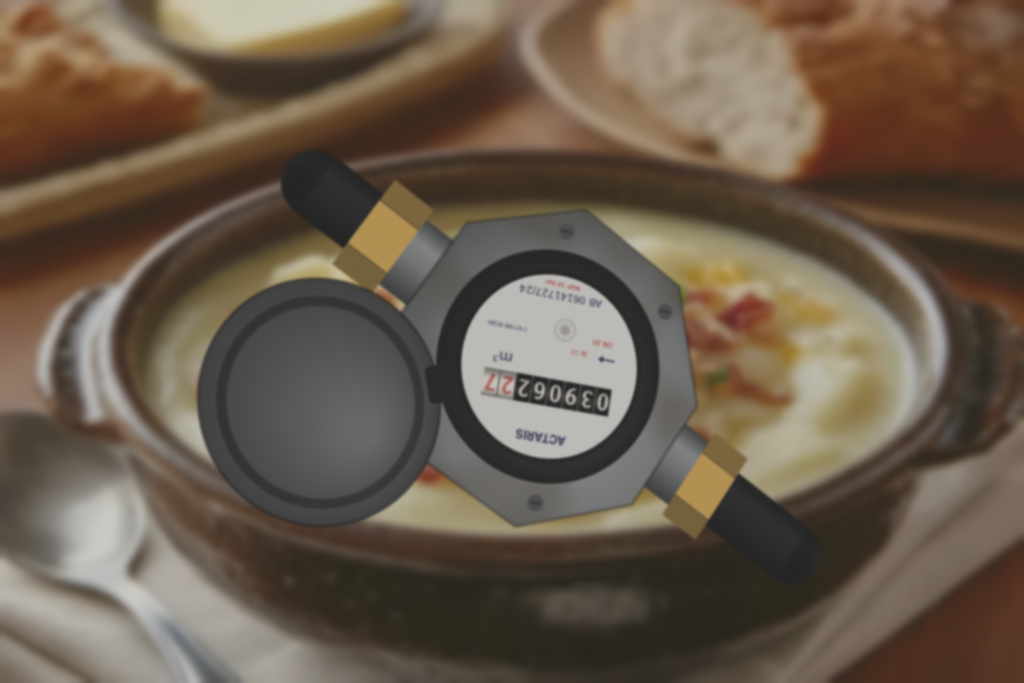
39062.27 m³
